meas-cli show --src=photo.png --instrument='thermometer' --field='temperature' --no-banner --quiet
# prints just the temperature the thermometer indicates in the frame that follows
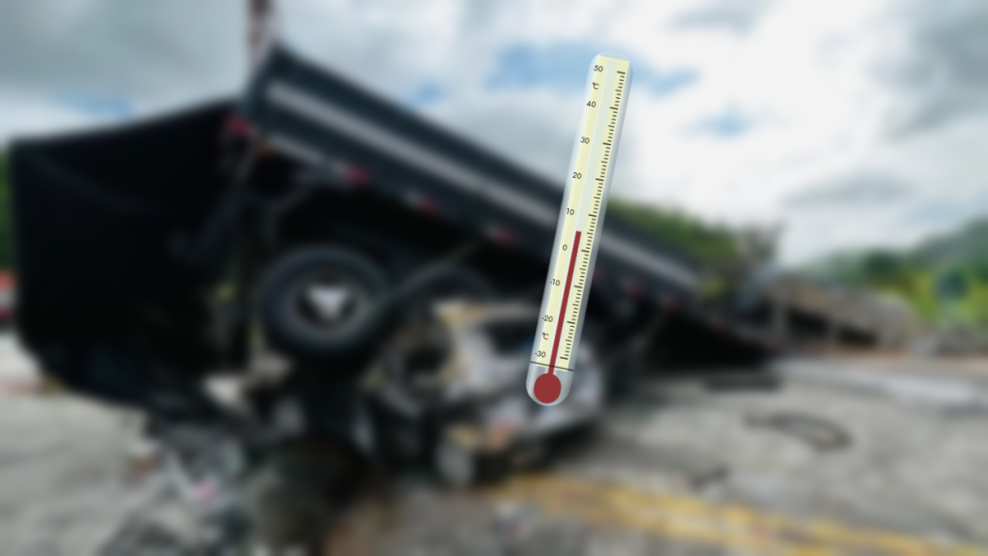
5 °C
